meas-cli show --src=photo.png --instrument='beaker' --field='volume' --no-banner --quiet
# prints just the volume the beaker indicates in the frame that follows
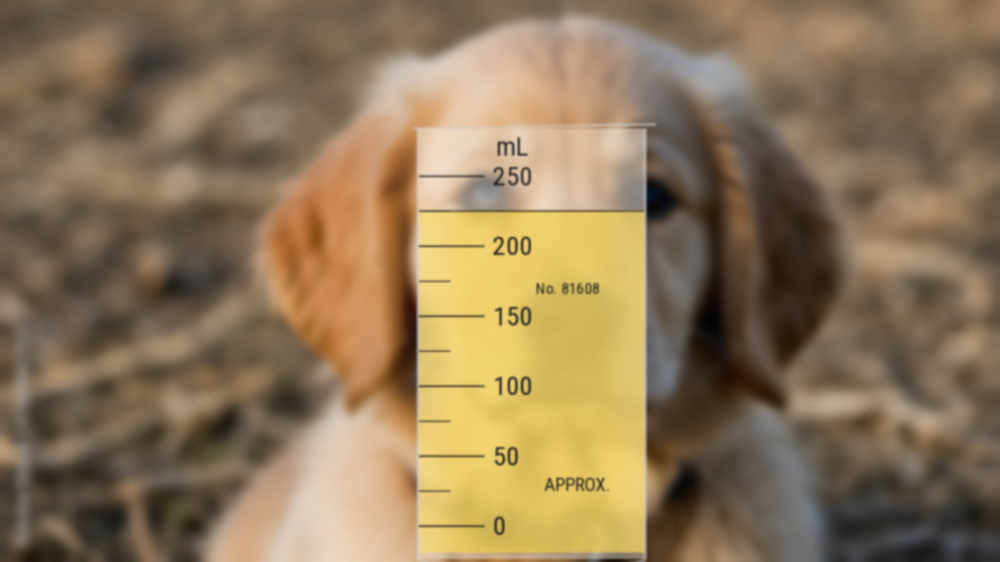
225 mL
